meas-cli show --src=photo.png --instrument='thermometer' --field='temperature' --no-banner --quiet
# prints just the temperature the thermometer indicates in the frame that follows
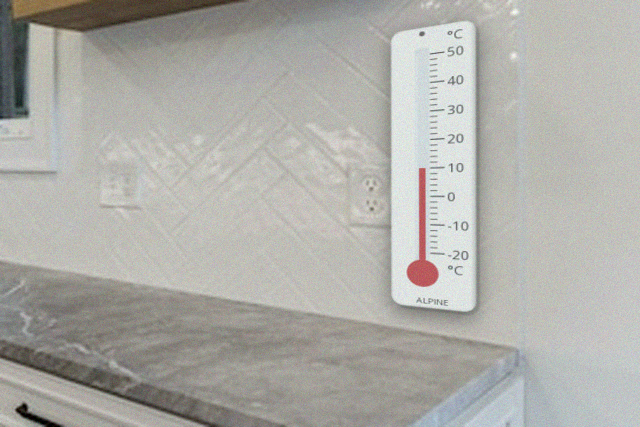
10 °C
